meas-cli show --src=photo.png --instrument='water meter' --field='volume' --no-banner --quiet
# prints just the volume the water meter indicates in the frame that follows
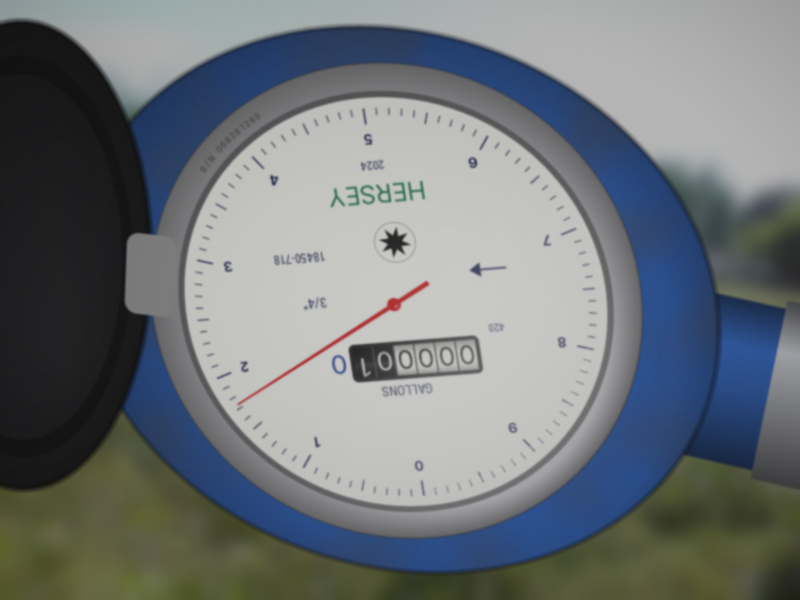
11.7 gal
